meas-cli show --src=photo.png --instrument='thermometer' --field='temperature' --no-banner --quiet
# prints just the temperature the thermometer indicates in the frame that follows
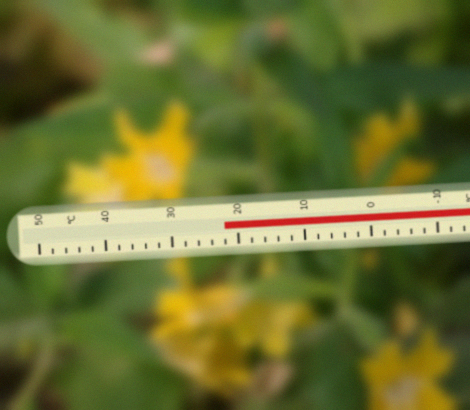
22 °C
